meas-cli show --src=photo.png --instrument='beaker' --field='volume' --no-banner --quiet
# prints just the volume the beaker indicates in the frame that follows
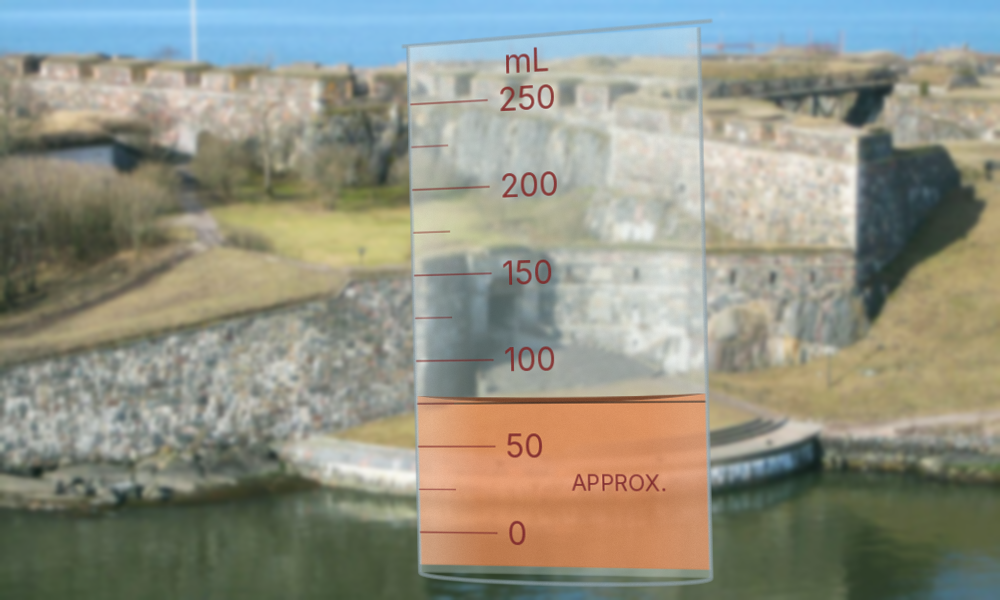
75 mL
